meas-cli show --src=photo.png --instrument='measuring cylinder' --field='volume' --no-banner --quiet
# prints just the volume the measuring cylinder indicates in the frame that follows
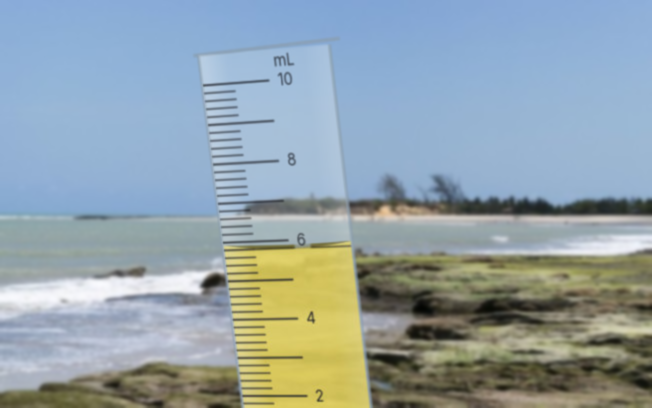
5.8 mL
